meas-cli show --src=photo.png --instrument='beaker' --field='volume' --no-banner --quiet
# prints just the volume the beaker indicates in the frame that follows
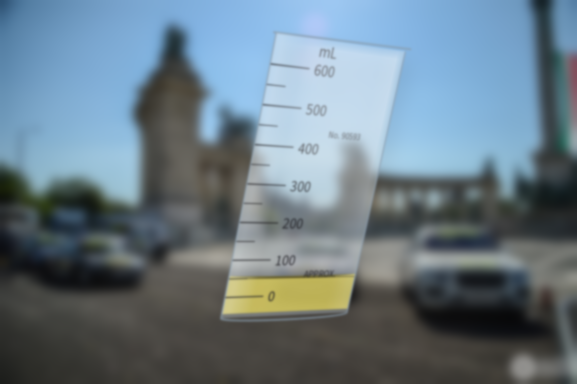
50 mL
